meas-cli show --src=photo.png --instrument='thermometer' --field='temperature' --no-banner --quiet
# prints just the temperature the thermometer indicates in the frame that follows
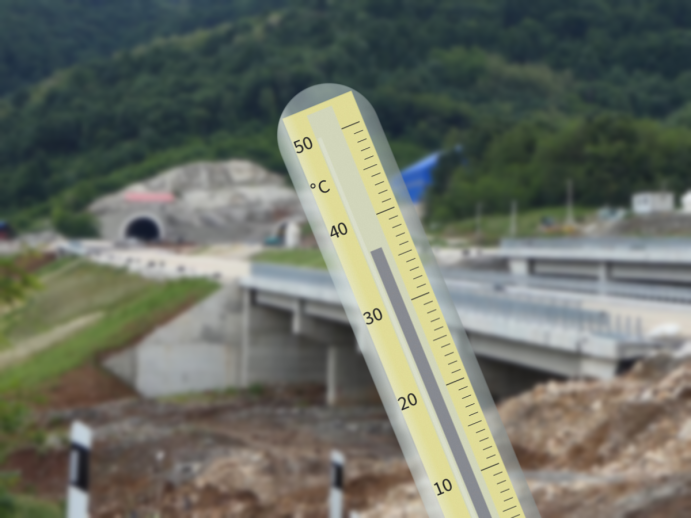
36.5 °C
